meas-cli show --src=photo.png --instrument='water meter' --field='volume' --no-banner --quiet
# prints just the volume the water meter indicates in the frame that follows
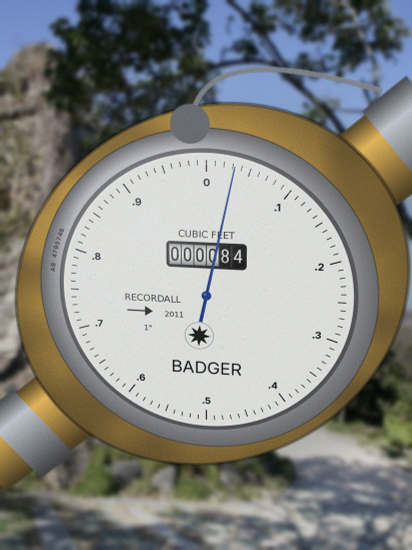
84.03 ft³
